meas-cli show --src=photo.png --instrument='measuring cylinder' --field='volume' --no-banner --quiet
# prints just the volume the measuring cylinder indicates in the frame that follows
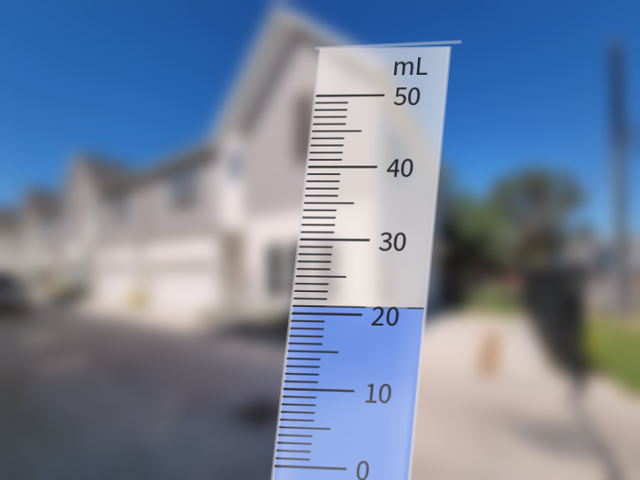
21 mL
